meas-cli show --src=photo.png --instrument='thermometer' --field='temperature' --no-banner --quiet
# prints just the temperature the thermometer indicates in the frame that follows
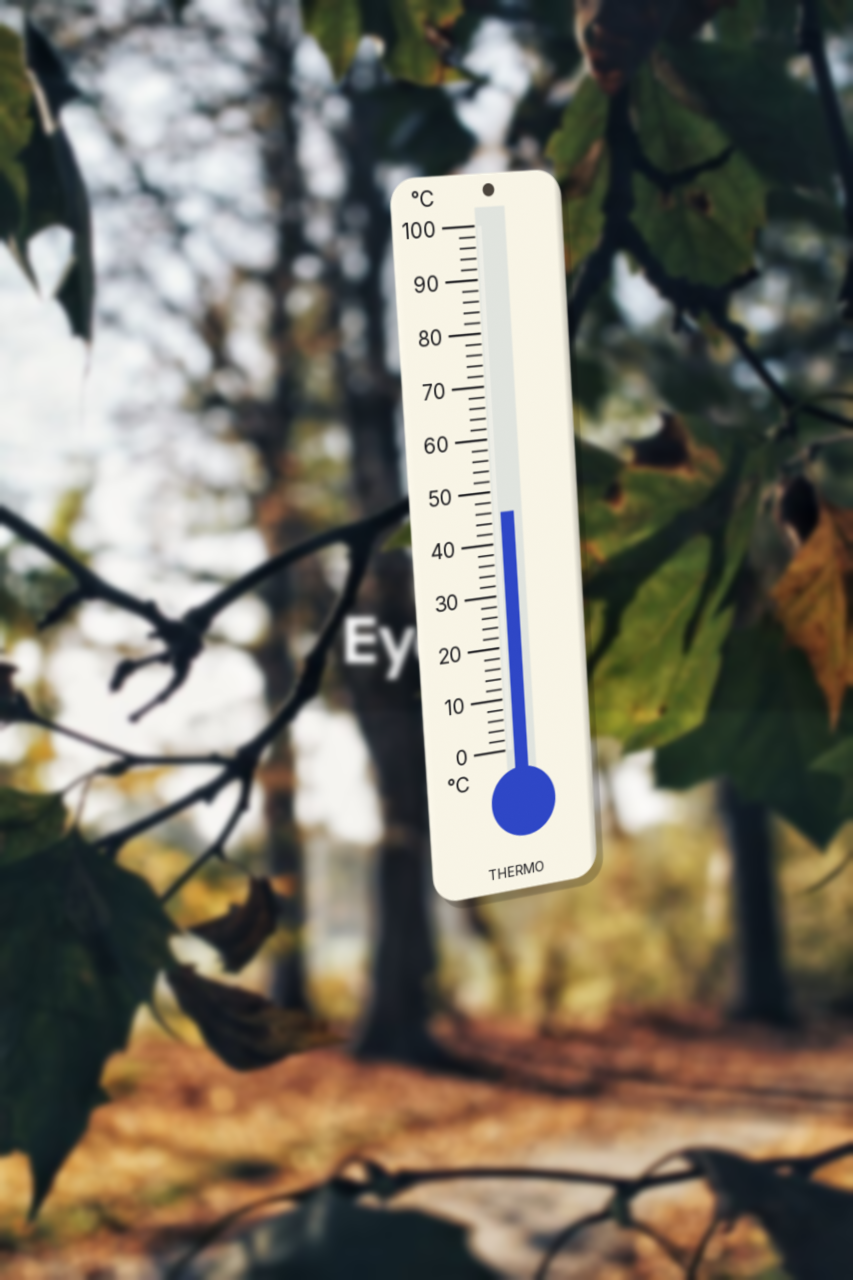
46 °C
